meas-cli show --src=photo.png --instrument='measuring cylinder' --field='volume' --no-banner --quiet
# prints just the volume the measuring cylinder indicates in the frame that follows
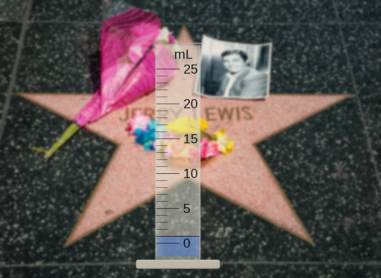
1 mL
